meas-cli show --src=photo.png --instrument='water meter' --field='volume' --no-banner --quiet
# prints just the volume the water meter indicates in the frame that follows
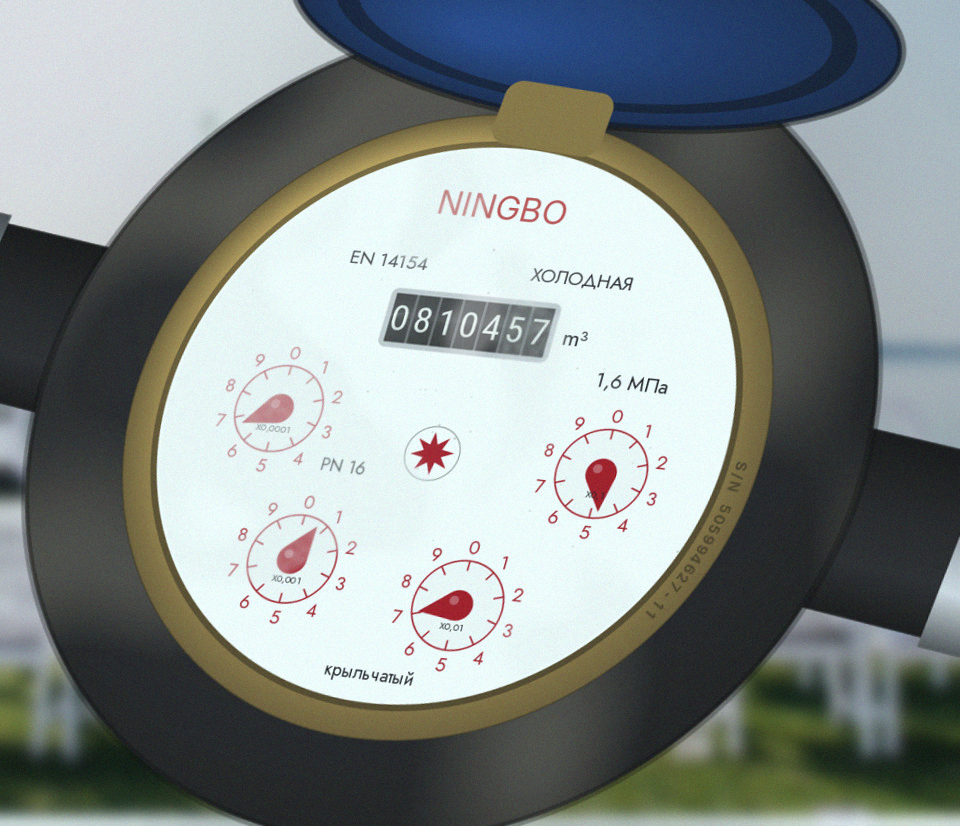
810457.4706 m³
